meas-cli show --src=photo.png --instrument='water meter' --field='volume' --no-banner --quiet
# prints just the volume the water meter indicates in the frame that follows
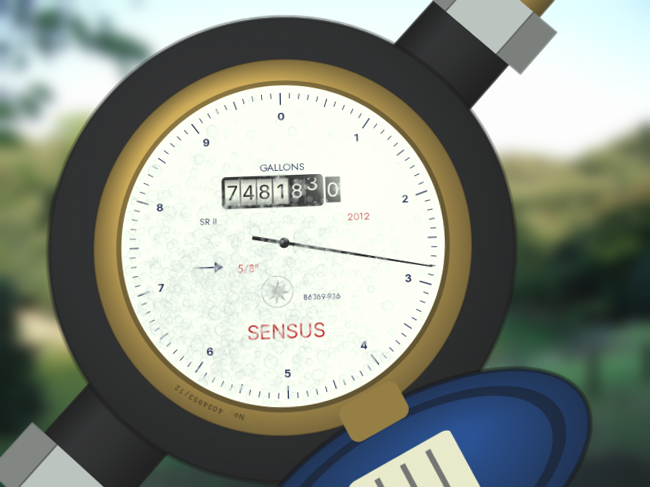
7481832.8 gal
